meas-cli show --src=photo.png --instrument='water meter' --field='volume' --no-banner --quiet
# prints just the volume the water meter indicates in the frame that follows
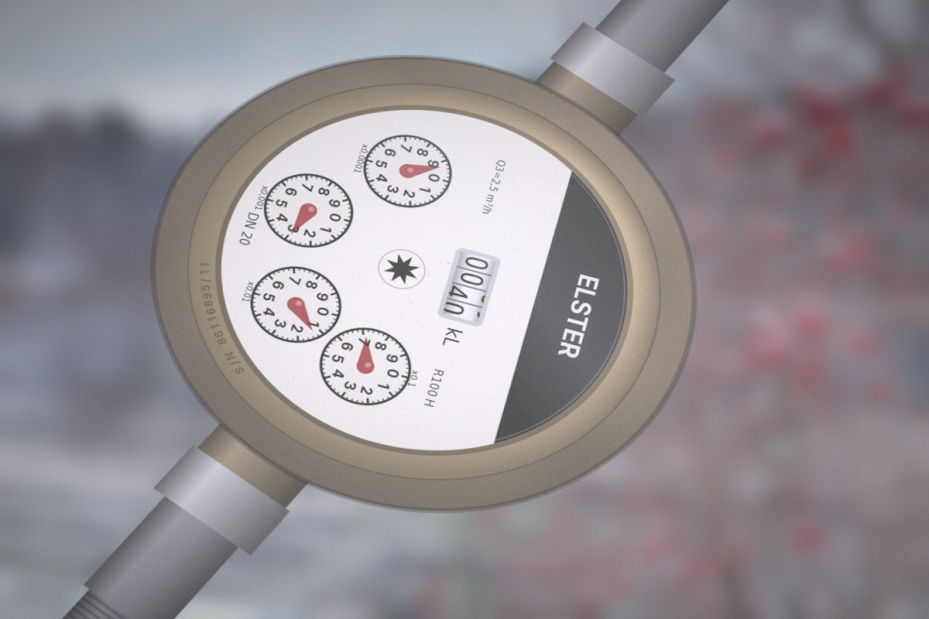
39.7129 kL
